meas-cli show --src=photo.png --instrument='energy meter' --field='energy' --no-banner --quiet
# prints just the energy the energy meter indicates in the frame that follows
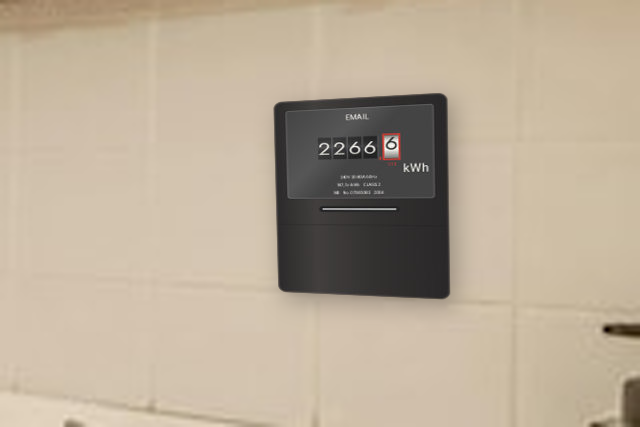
2266.6 kWh
